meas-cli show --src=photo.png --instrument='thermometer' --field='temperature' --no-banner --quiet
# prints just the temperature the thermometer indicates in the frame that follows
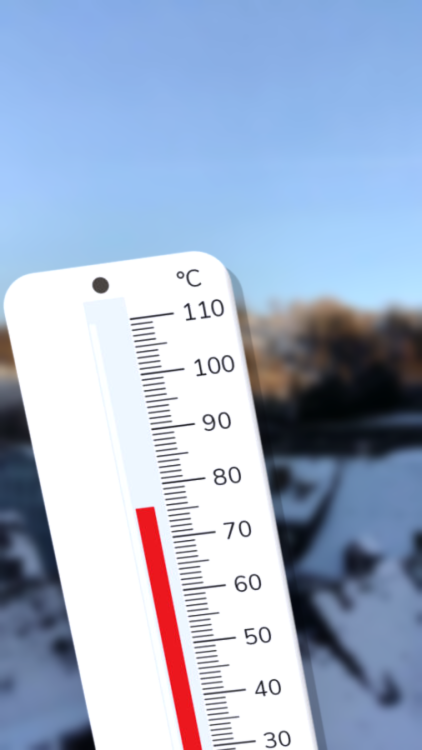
76 °C
